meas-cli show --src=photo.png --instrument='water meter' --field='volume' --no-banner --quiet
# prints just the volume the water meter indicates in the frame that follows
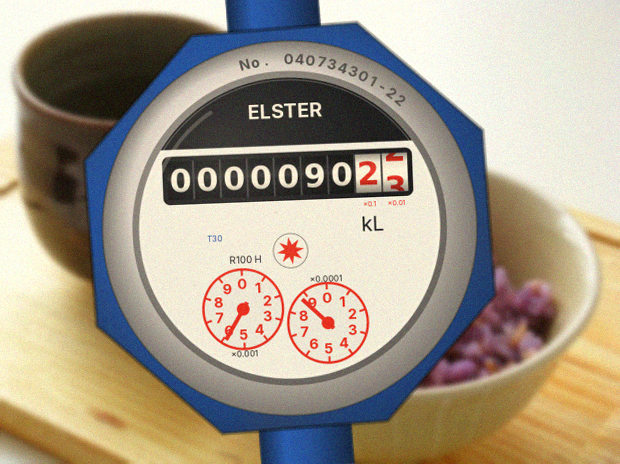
90.2258 kL
